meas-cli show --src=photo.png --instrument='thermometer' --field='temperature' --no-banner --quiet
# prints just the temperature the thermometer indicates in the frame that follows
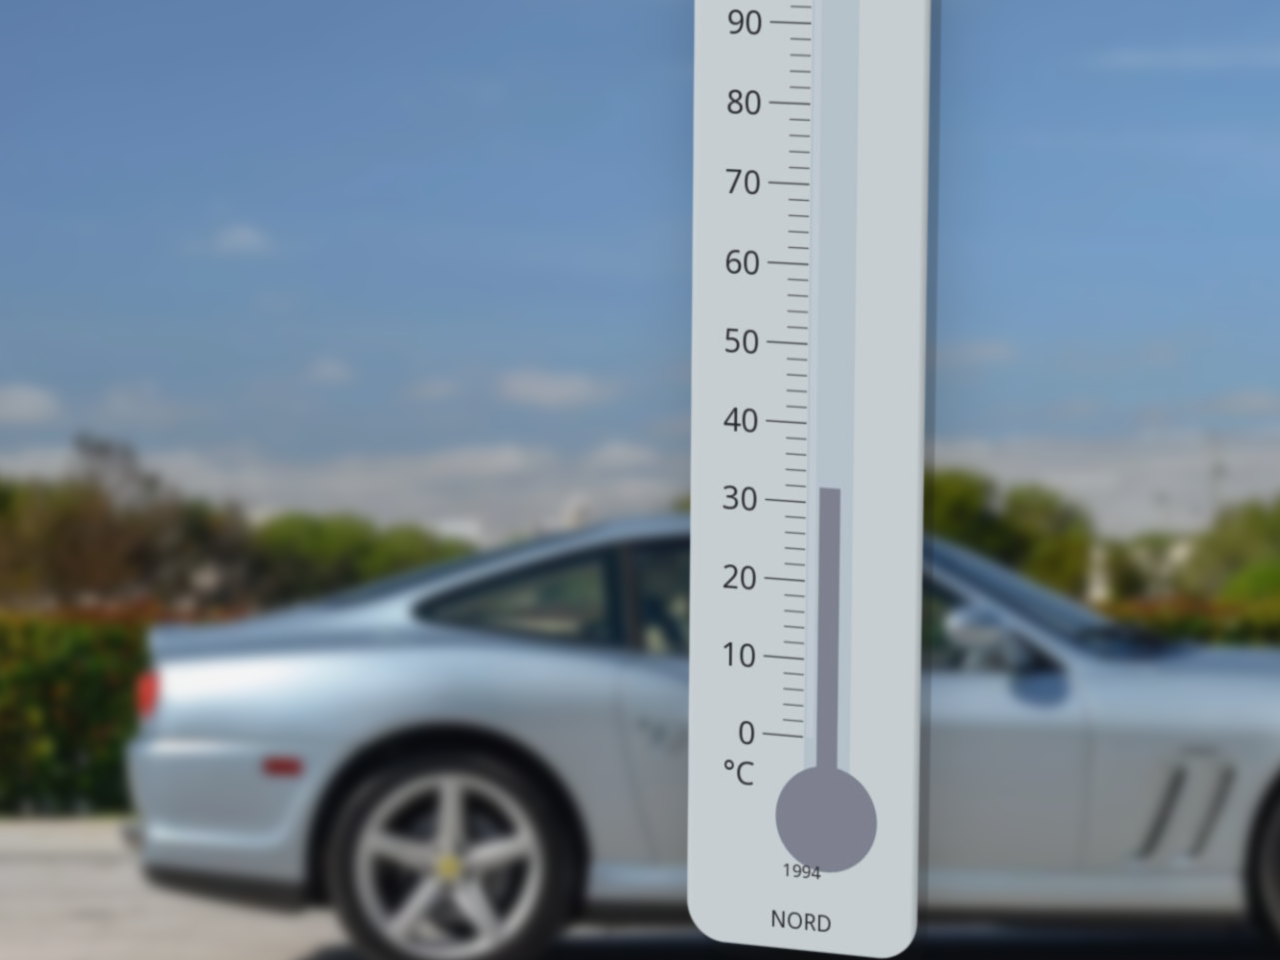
32 °C
